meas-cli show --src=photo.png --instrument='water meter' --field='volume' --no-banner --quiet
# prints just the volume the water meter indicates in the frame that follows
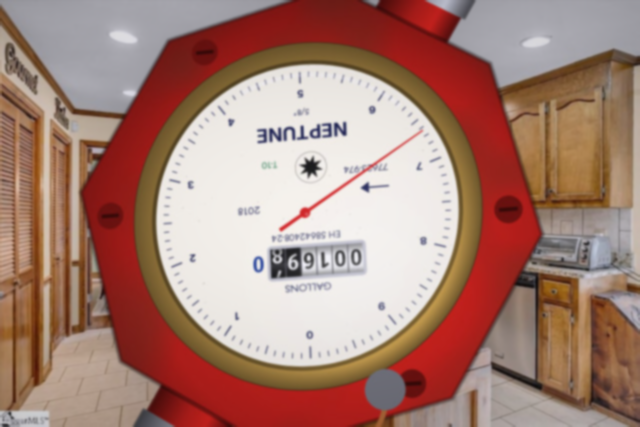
16976.6 gal
